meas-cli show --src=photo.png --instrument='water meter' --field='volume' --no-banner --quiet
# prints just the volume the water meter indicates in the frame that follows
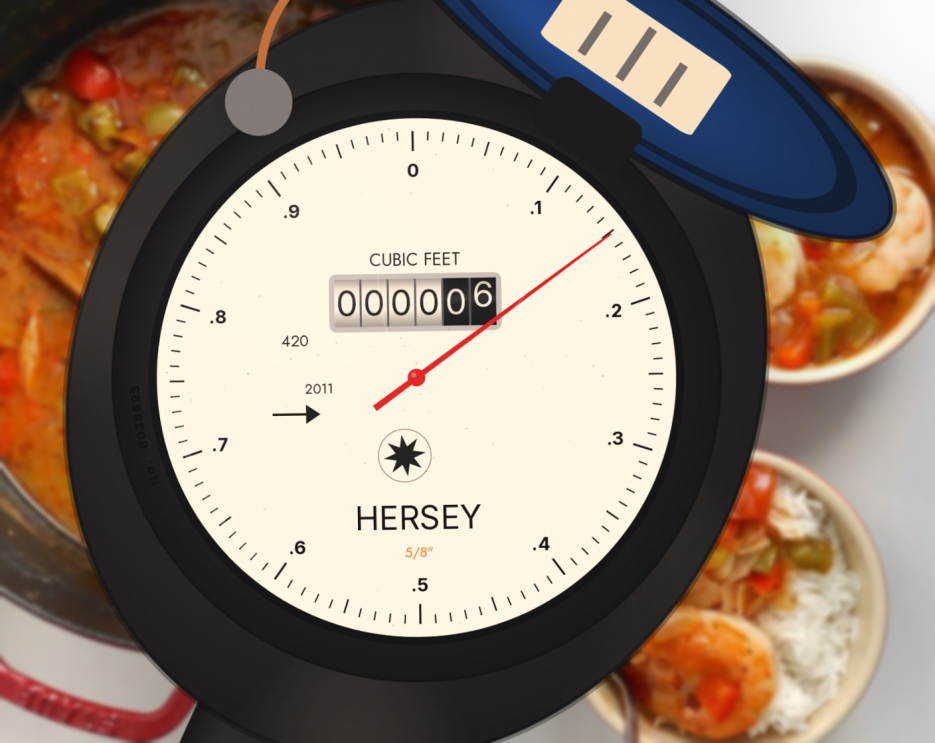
6.15 ft³
